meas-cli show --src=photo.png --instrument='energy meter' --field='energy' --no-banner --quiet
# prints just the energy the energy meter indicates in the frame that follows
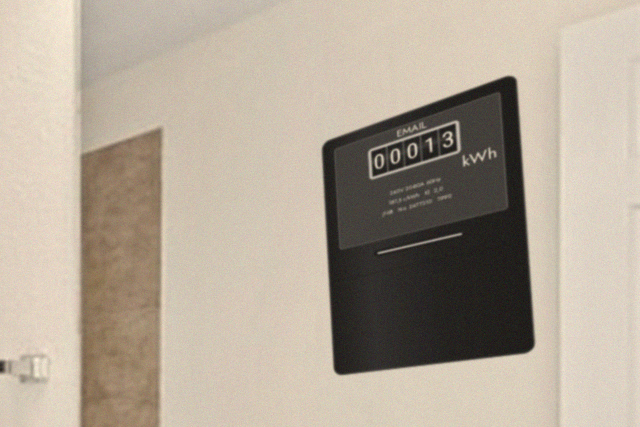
13 kWh
